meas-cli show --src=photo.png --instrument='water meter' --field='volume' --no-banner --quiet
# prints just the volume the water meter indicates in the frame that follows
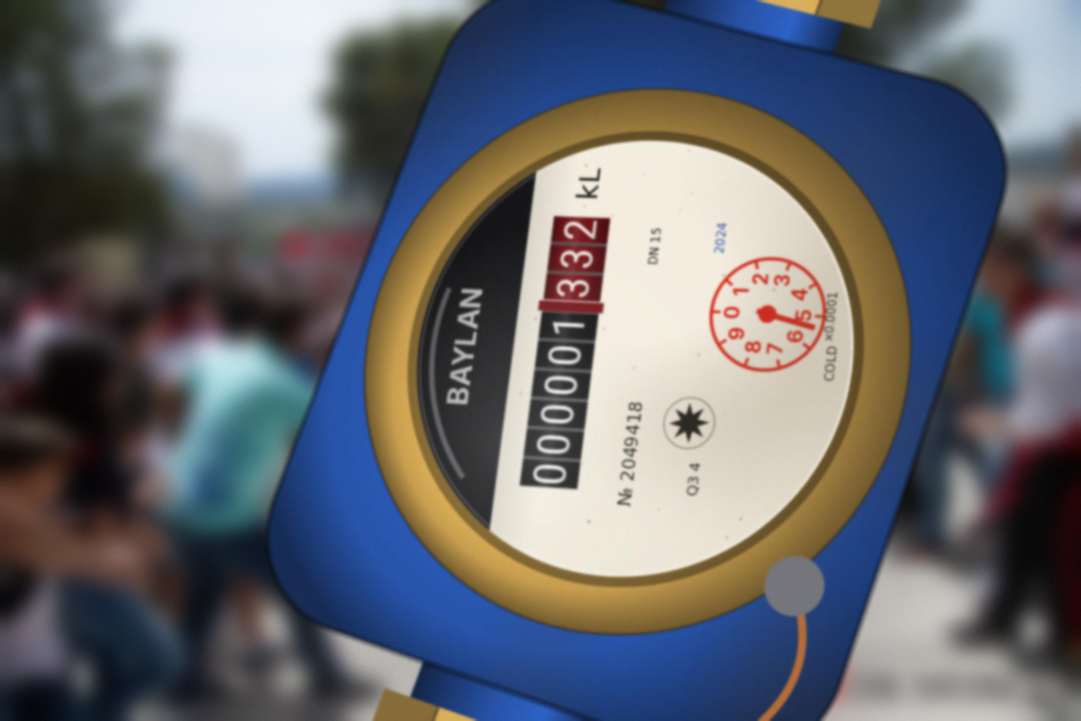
1.3325 kL
